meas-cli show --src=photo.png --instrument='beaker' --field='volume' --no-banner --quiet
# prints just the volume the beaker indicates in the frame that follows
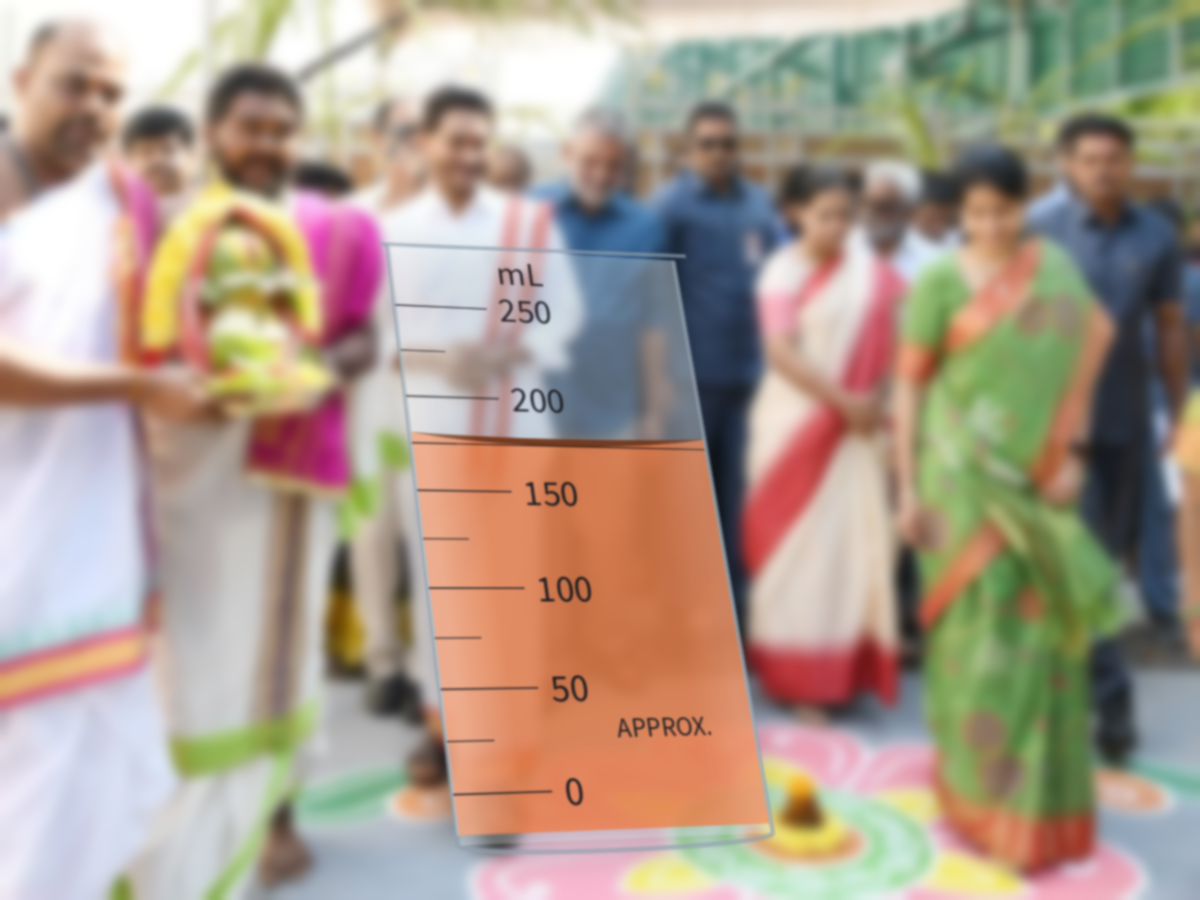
175 mL
